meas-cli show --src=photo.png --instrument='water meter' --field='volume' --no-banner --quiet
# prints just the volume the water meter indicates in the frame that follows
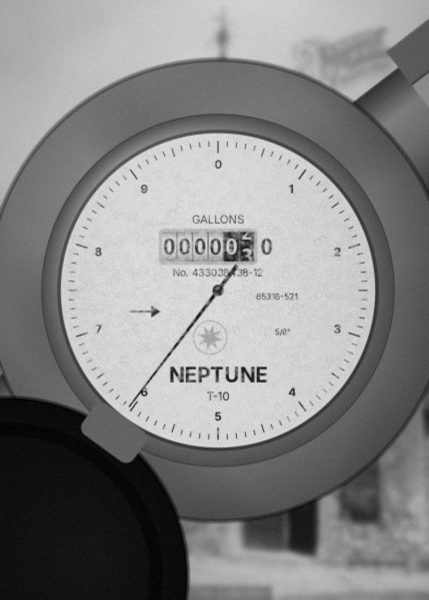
26.0 gal
